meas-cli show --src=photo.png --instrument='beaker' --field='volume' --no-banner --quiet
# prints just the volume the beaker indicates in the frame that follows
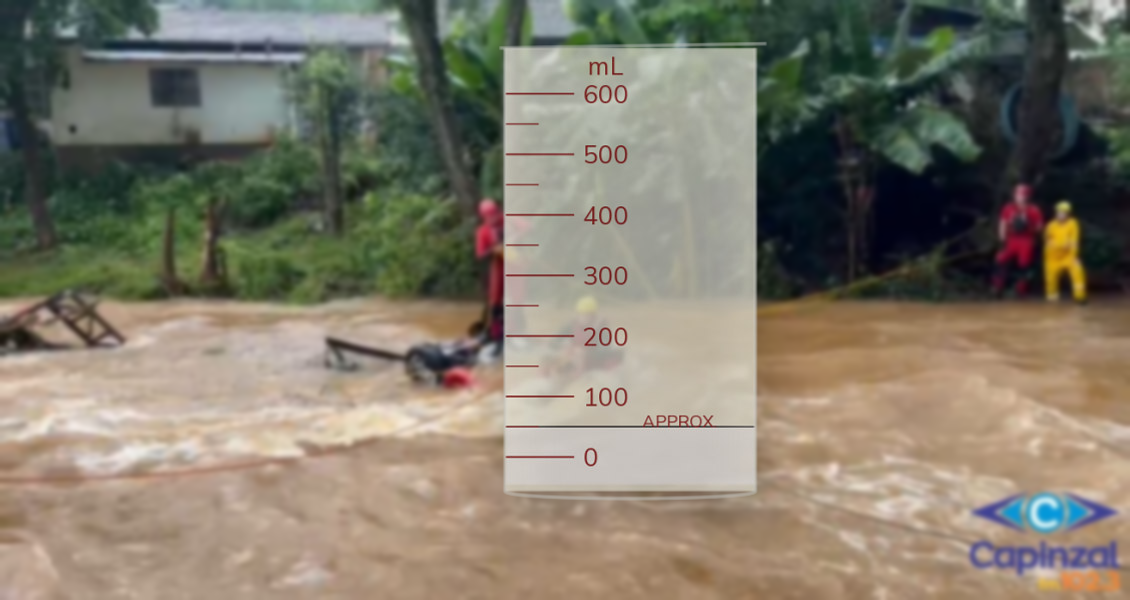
50 mL
